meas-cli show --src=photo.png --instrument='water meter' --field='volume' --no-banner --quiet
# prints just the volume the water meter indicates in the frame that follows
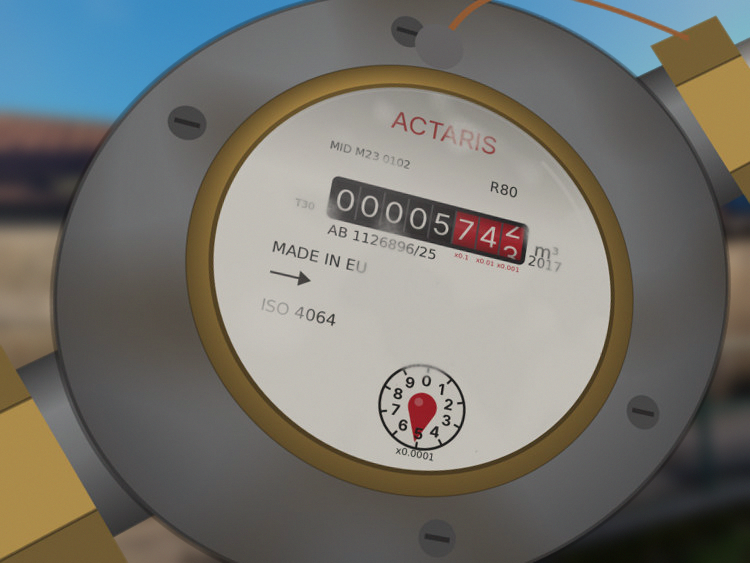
5.7425 m³
